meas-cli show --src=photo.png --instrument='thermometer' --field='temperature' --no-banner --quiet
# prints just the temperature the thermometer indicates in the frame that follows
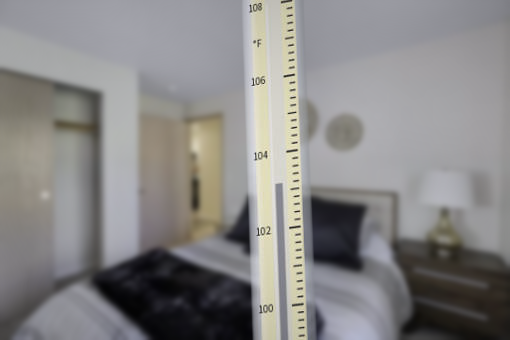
103.2 °F
